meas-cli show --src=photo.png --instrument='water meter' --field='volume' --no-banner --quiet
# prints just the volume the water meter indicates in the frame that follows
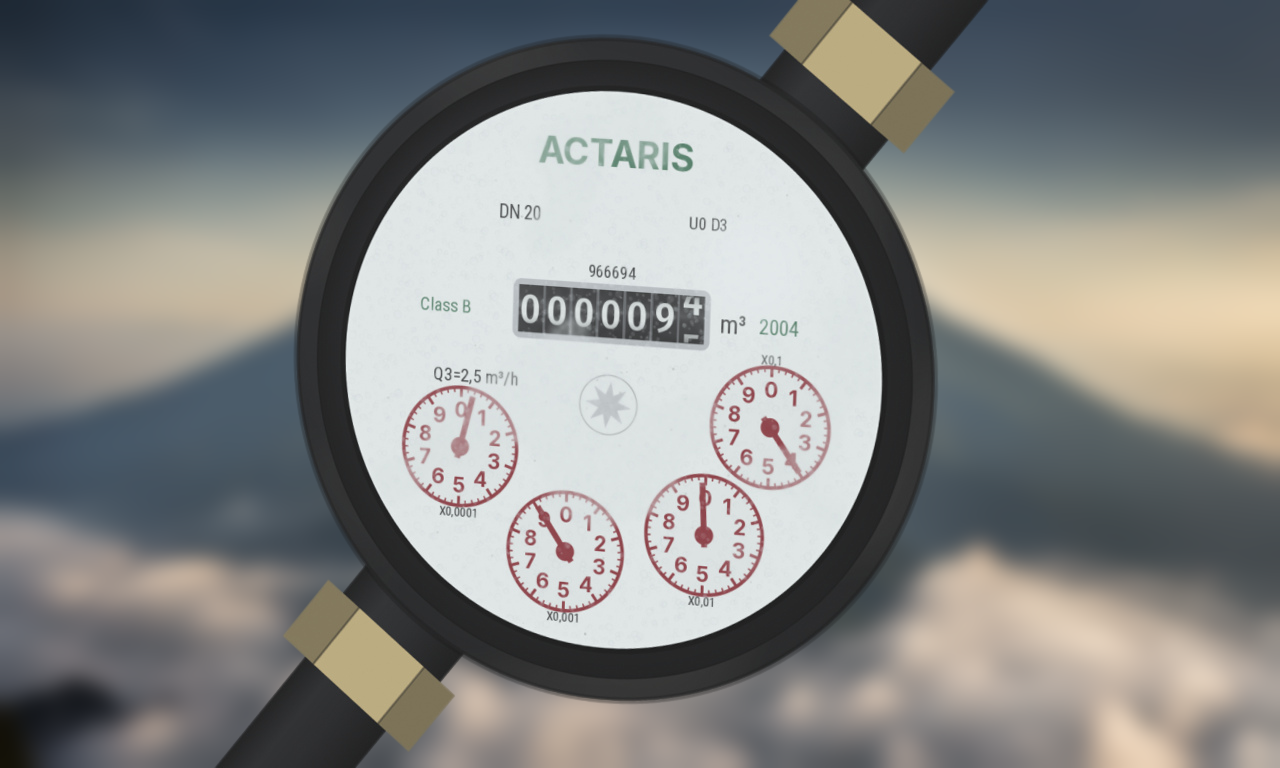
94.3990 m³
